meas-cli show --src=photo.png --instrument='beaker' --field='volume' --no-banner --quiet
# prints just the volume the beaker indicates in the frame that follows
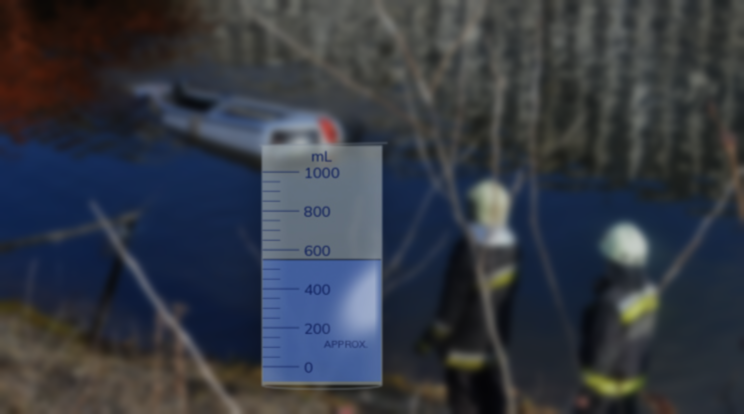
550 mL
